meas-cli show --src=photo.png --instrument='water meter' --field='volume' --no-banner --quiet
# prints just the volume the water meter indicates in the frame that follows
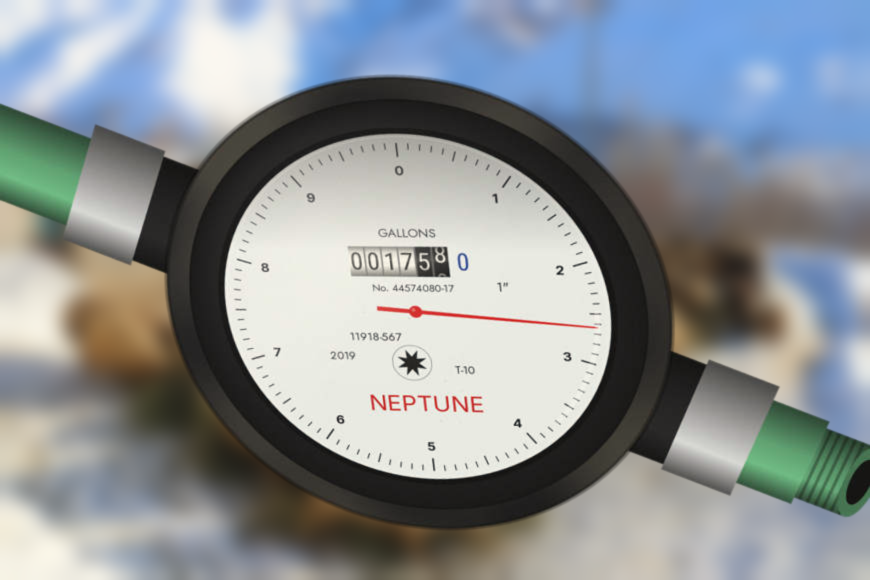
17582.6 gal
